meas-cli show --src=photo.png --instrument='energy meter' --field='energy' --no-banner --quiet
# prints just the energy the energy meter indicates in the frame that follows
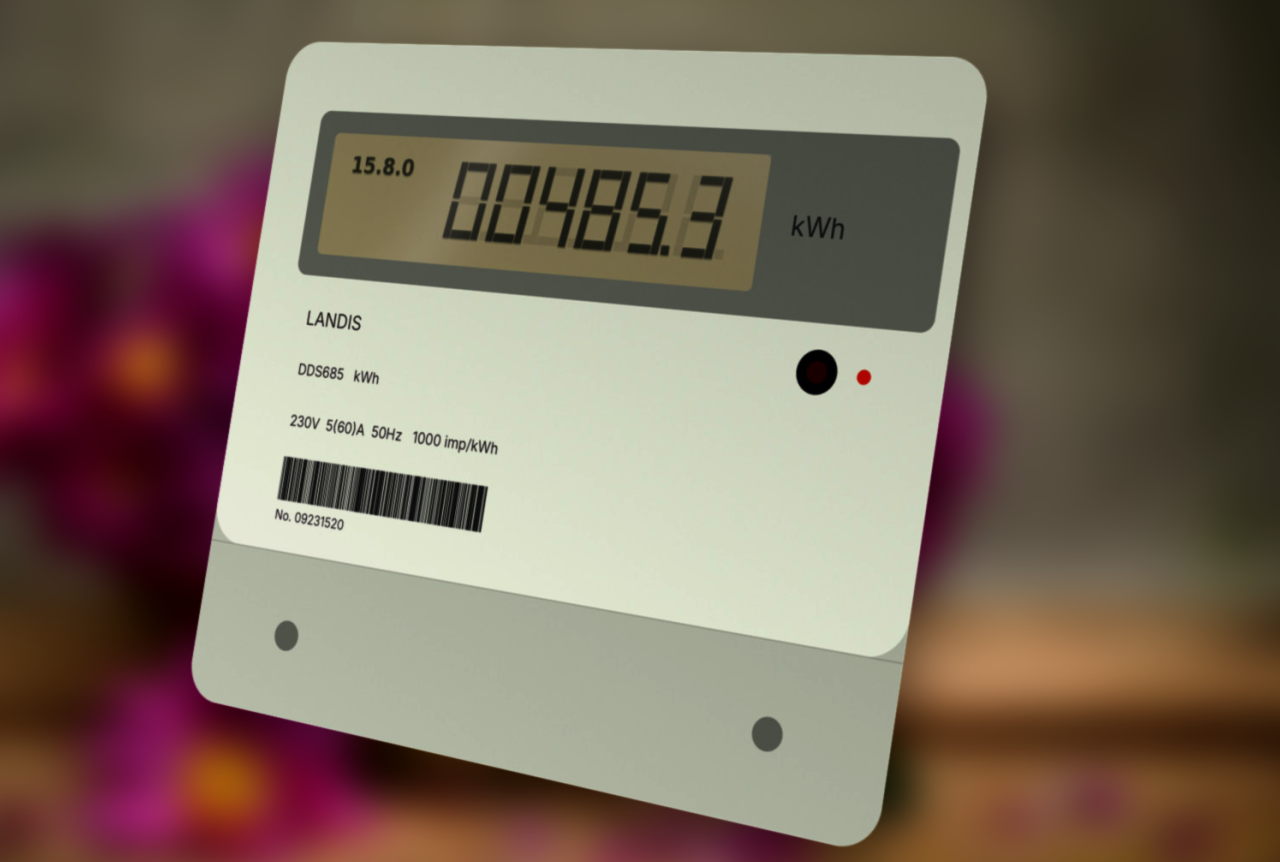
485.3 kWh
